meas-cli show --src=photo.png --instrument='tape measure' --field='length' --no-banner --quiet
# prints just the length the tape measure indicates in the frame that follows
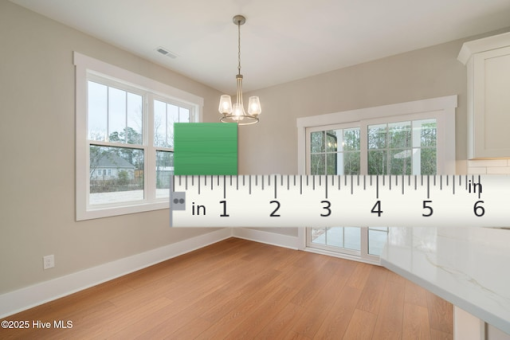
1.25 in
